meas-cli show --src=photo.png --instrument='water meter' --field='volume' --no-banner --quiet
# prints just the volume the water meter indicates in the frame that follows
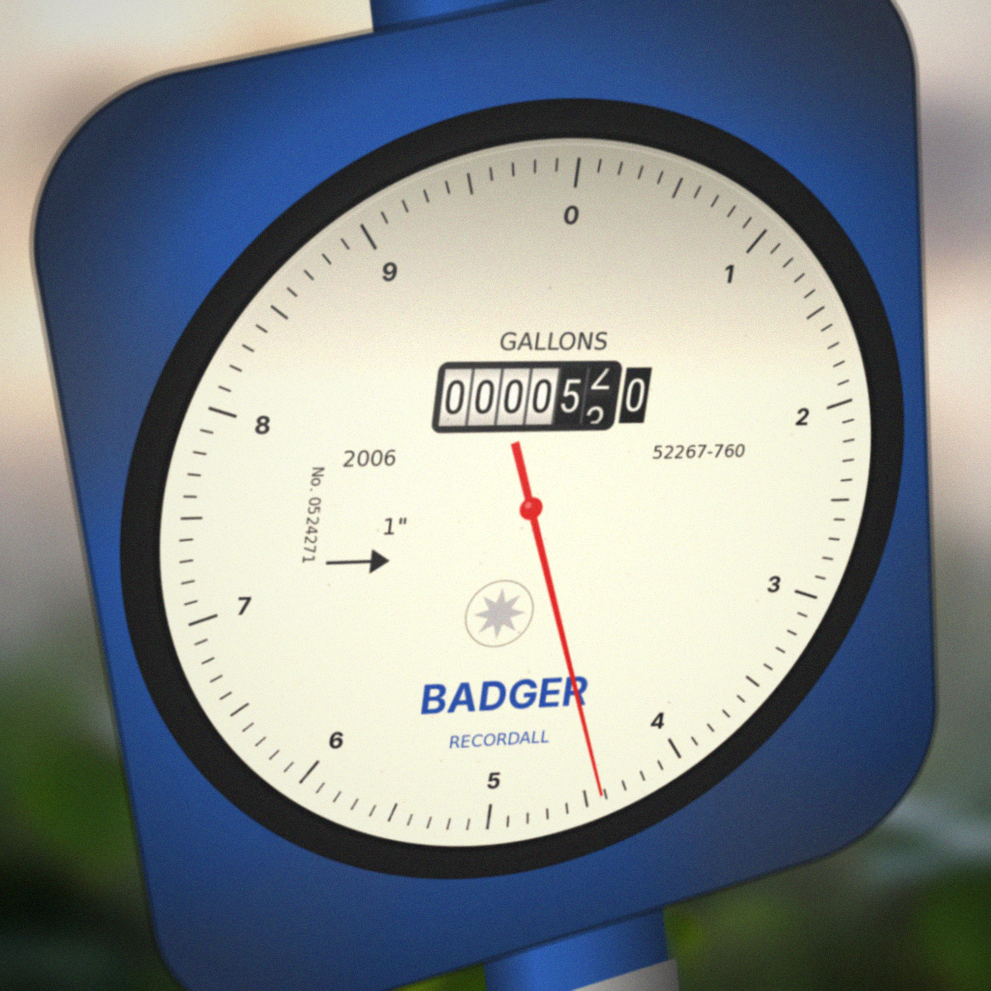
524.4 gal
